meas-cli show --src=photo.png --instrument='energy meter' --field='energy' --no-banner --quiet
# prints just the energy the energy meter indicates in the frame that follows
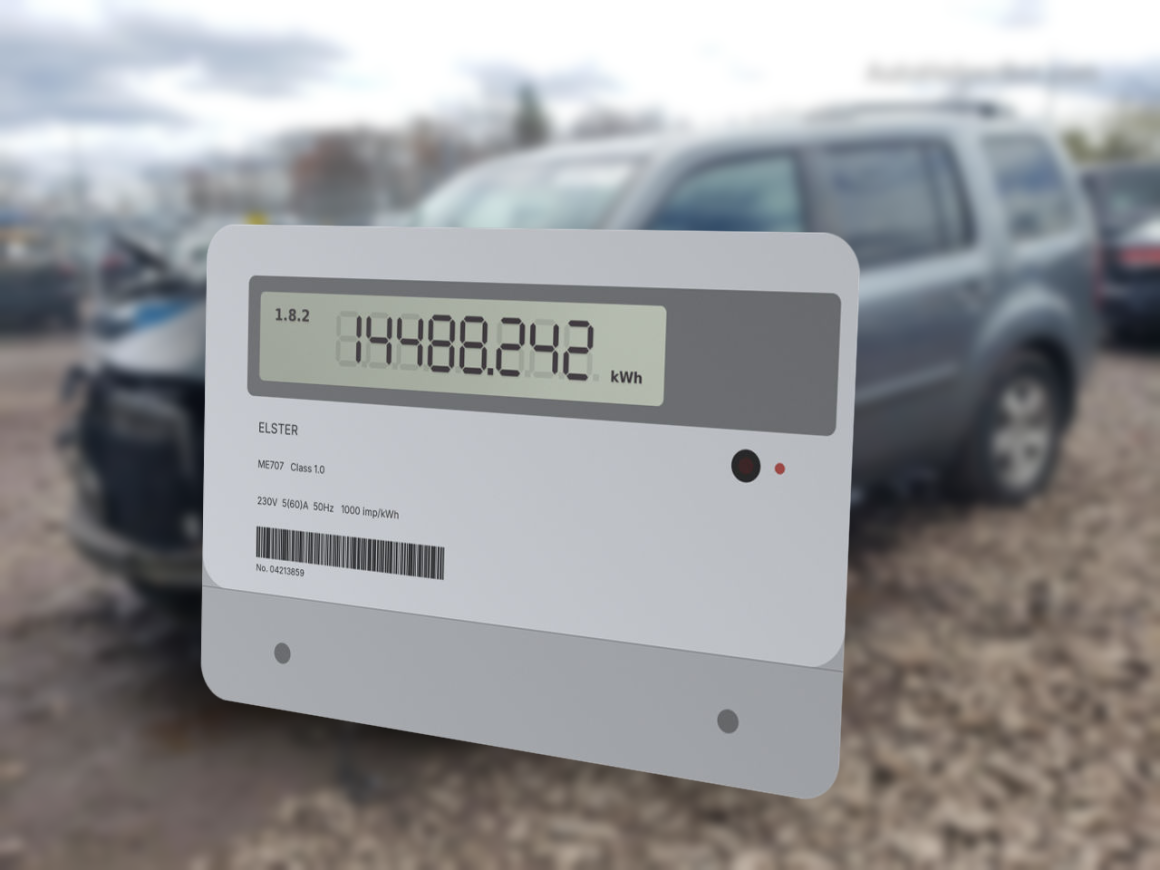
14488.242 kWh
